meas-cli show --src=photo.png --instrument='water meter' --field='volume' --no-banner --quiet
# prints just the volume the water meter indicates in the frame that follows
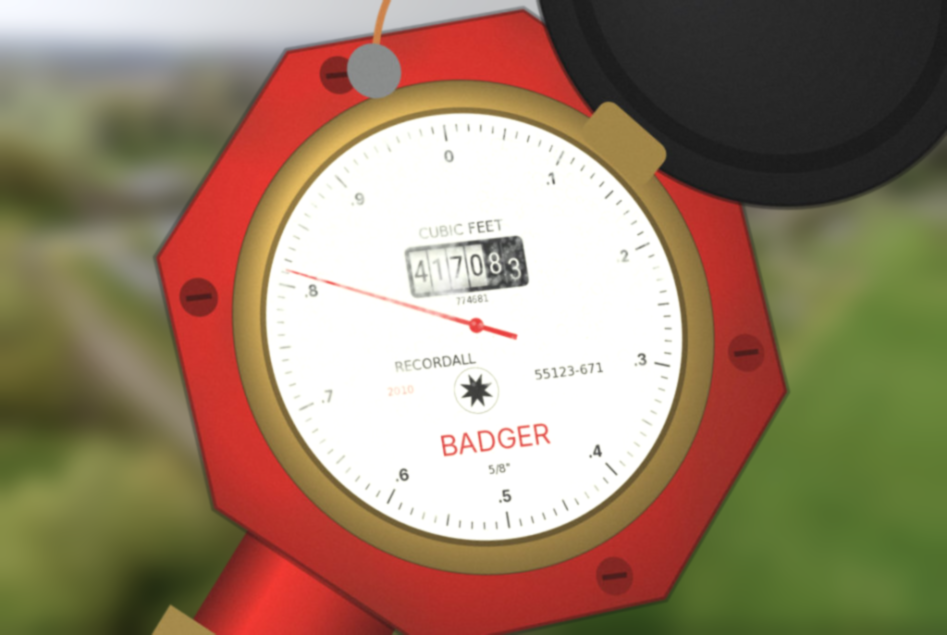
417082.81 ft³
